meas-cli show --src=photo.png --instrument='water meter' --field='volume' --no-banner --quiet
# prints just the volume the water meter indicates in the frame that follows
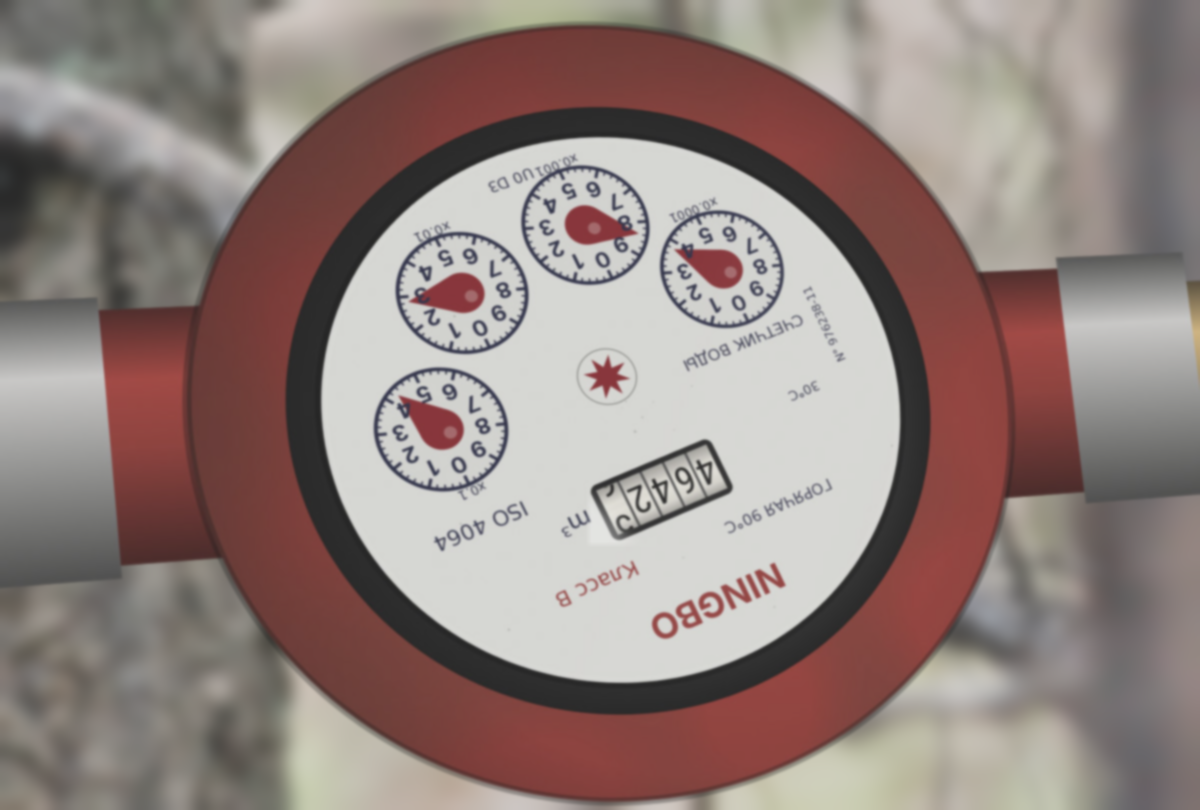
46425.4283 m³
